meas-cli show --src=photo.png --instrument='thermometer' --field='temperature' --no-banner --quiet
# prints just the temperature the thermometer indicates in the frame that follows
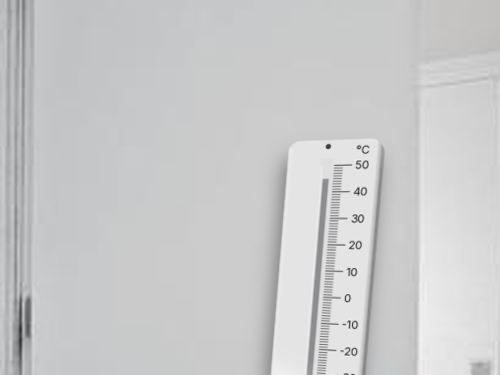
45 °C
